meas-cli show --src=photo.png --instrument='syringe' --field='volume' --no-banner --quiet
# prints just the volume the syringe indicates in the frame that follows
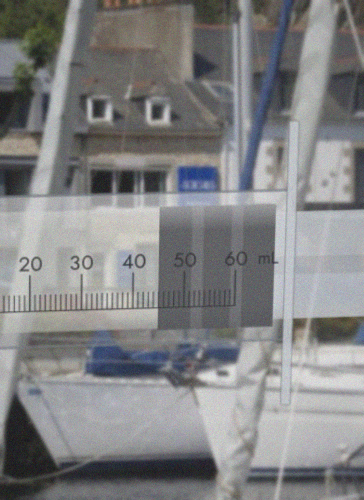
45 mL
